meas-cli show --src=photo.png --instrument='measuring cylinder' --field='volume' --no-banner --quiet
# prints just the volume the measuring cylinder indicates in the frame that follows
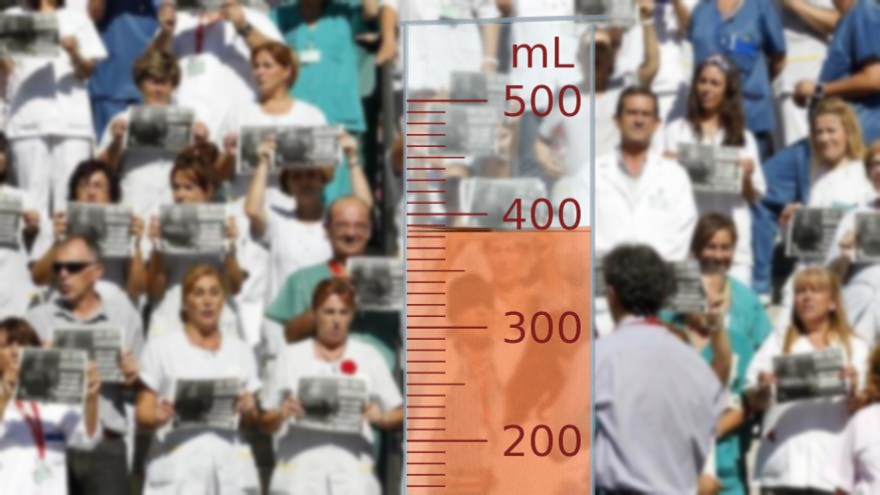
385 mL
